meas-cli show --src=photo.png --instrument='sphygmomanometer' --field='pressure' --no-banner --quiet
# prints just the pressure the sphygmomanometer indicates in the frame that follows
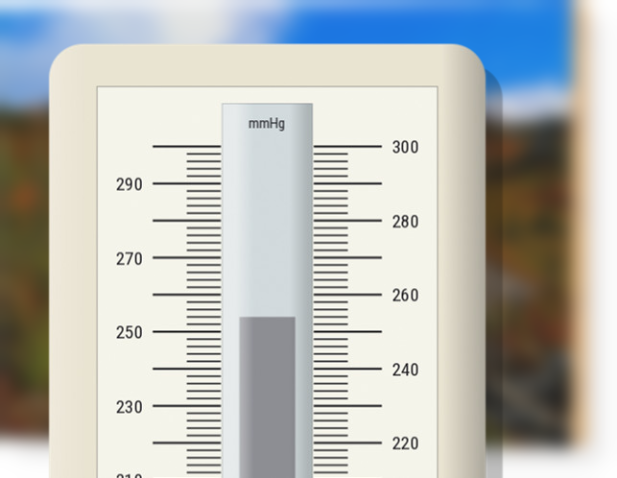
254 mmHg
